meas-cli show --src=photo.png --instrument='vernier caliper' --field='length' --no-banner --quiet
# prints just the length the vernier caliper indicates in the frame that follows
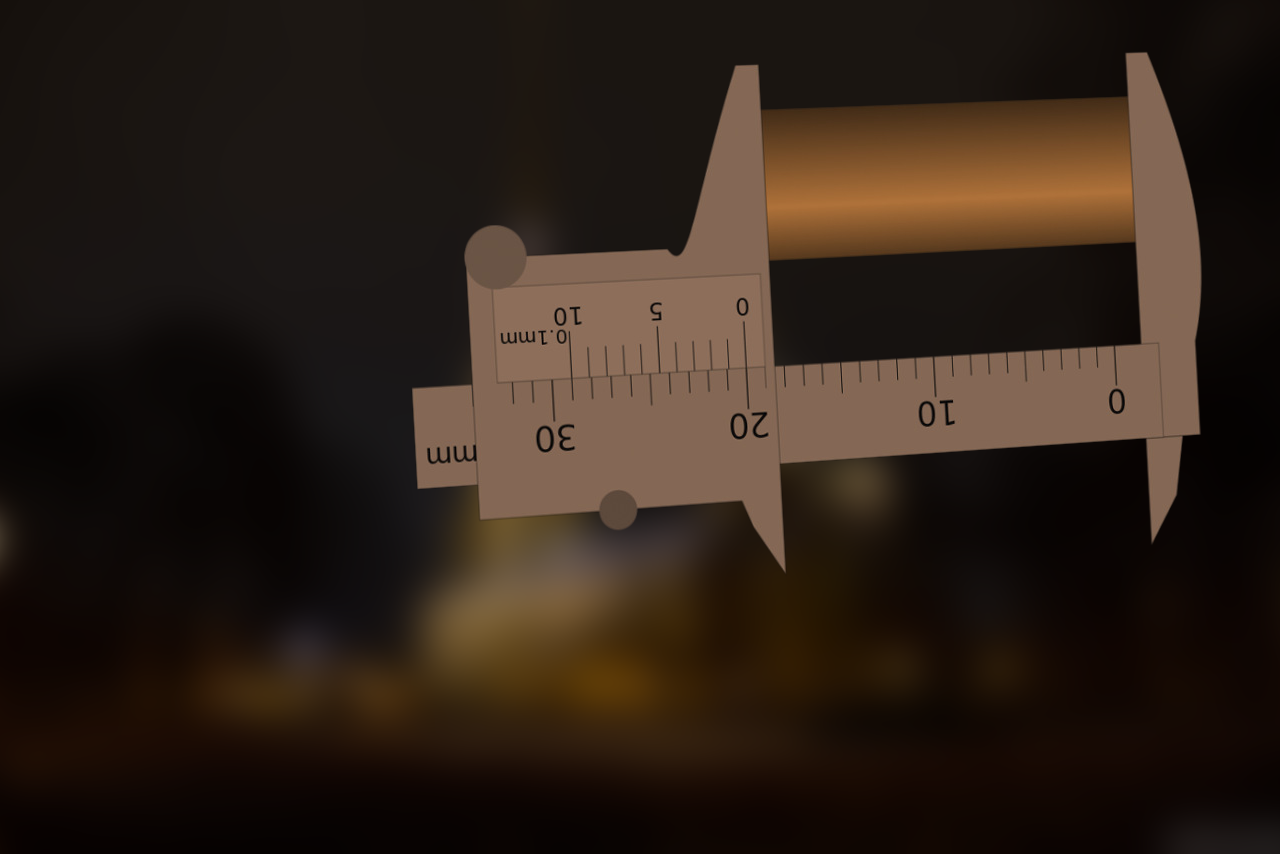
20.0 mm
